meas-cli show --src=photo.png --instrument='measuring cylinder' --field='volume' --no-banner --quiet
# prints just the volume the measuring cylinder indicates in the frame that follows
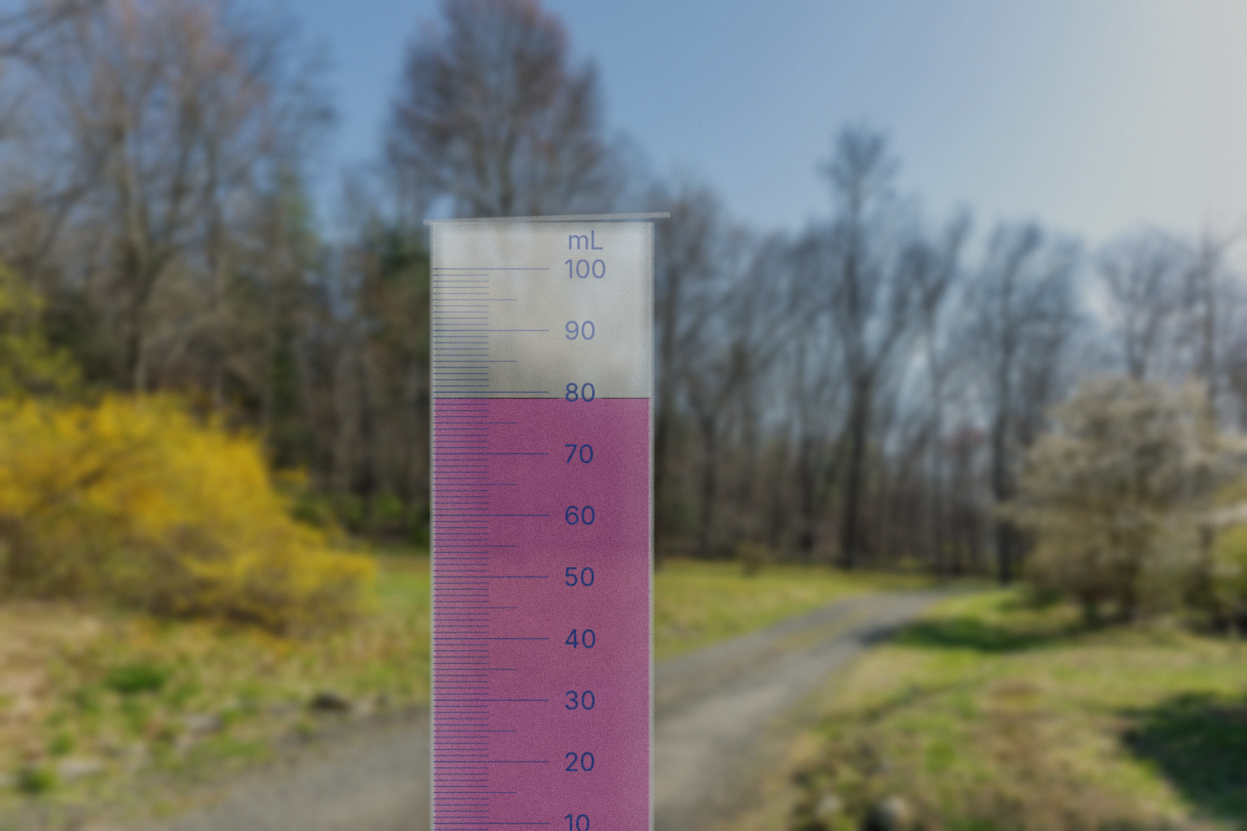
79 mL
